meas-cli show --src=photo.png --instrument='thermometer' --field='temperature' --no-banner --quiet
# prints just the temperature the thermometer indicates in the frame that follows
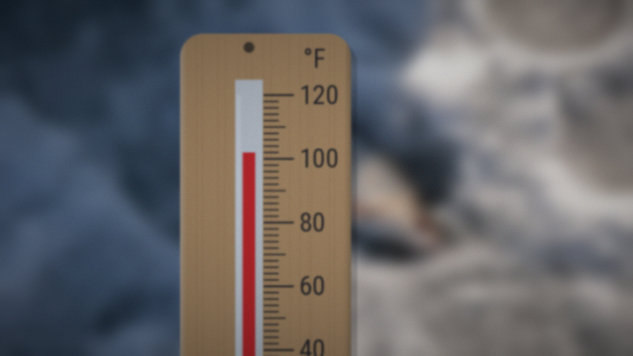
102 °F
